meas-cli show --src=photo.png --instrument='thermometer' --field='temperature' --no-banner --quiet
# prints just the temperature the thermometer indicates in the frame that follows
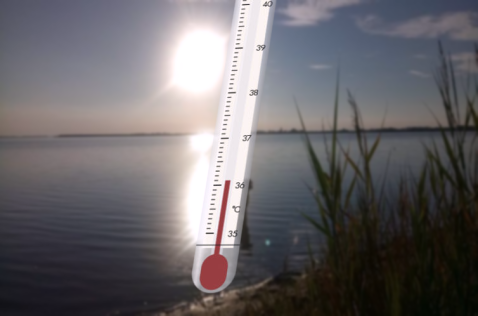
36.1 °C
